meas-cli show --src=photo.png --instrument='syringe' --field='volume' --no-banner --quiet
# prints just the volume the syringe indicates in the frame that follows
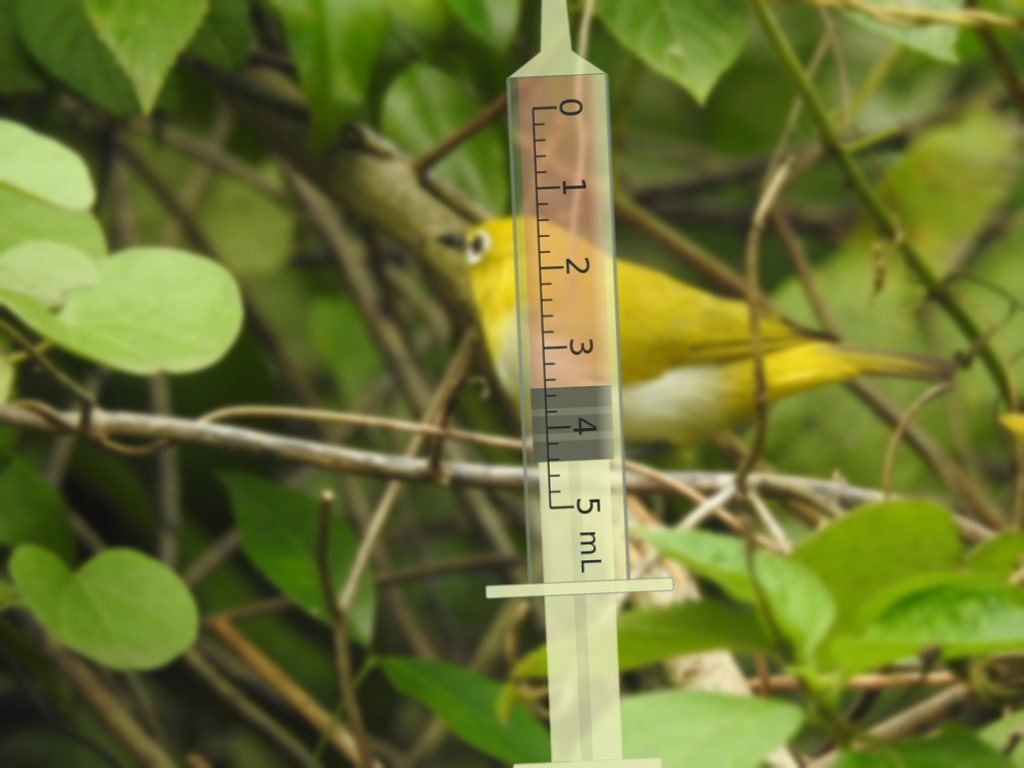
3.5 mL
